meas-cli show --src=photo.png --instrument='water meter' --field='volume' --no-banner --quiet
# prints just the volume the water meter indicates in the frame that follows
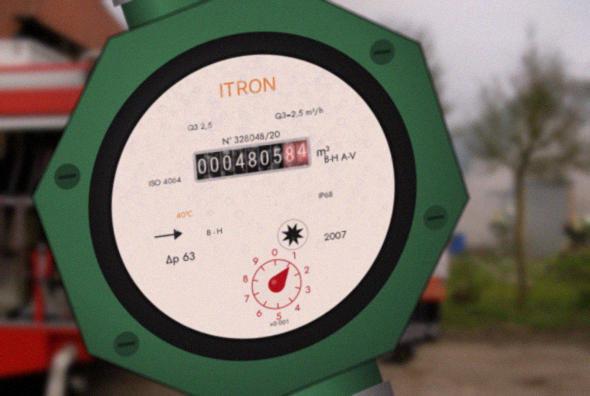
4805.841 m³
